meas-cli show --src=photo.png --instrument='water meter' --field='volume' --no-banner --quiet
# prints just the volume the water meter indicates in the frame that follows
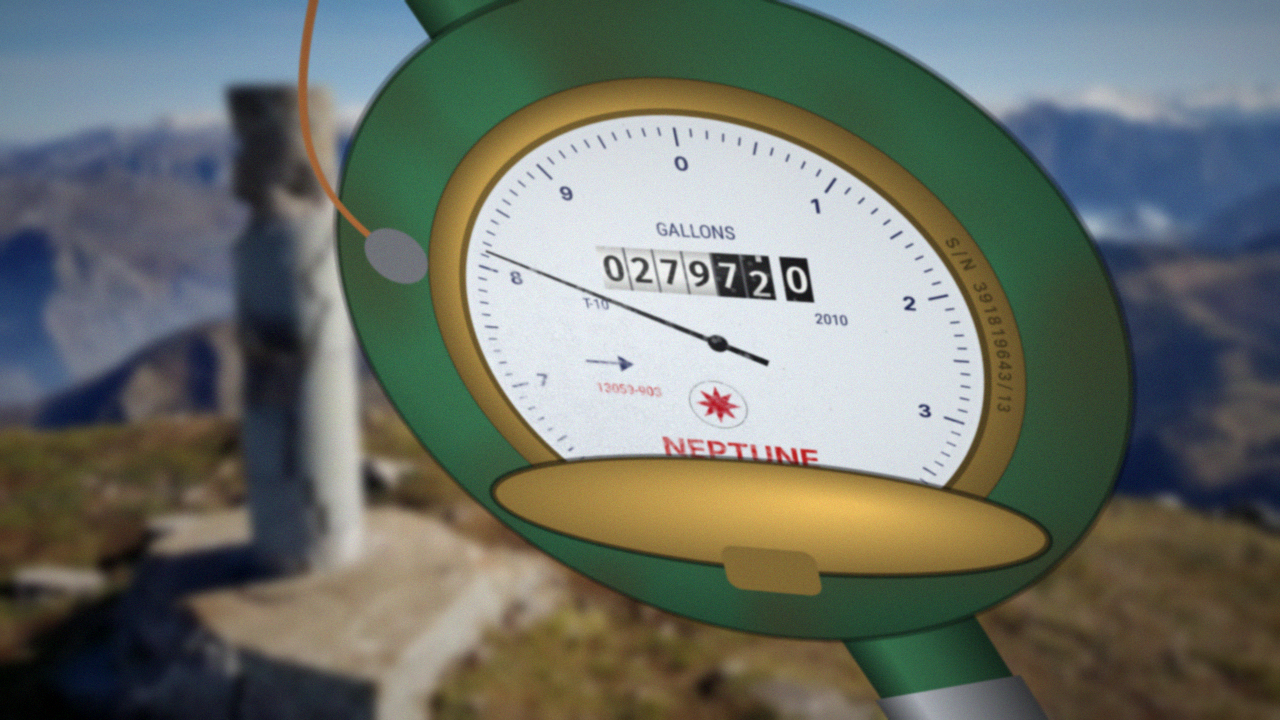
279718.1 gal
